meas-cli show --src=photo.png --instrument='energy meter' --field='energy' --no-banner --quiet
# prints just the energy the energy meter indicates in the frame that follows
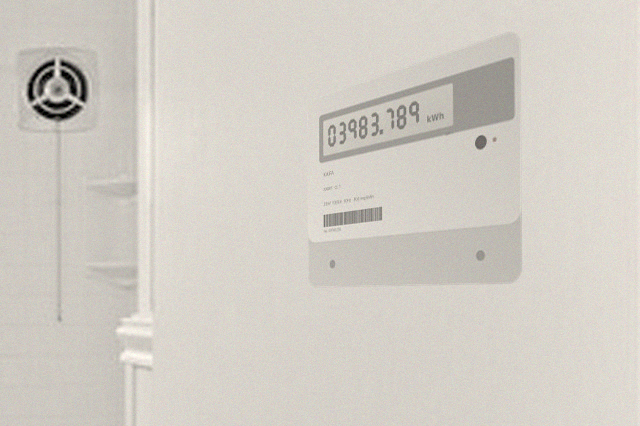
3983.789 kWh
